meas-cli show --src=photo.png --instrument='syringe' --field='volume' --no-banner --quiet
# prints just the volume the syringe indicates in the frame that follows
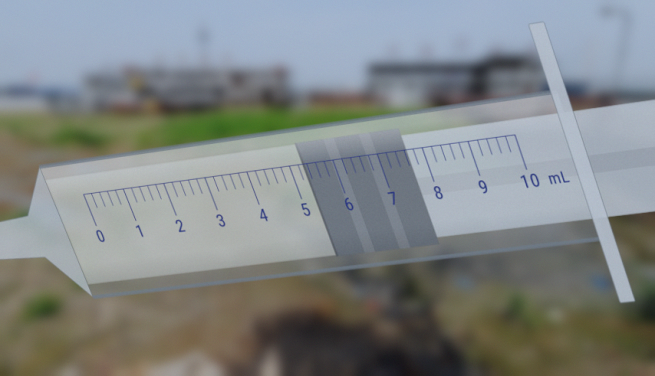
5.3 mL
